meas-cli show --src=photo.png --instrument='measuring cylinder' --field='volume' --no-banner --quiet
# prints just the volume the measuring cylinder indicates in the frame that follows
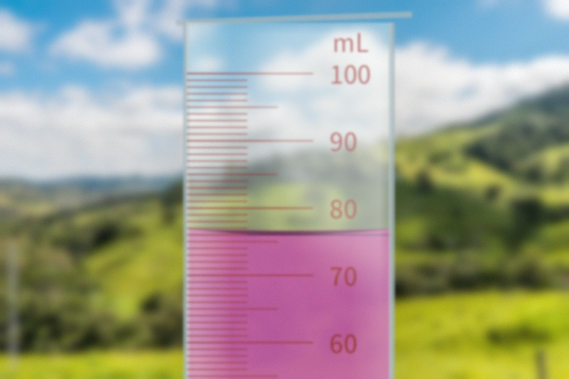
76 mL
